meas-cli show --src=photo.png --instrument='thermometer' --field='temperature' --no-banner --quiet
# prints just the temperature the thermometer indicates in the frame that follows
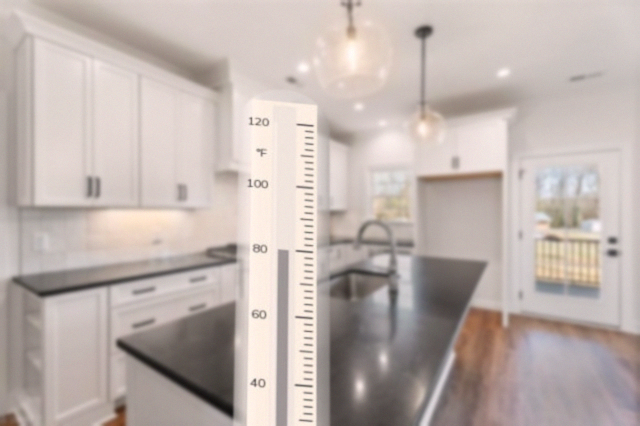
80 °F
